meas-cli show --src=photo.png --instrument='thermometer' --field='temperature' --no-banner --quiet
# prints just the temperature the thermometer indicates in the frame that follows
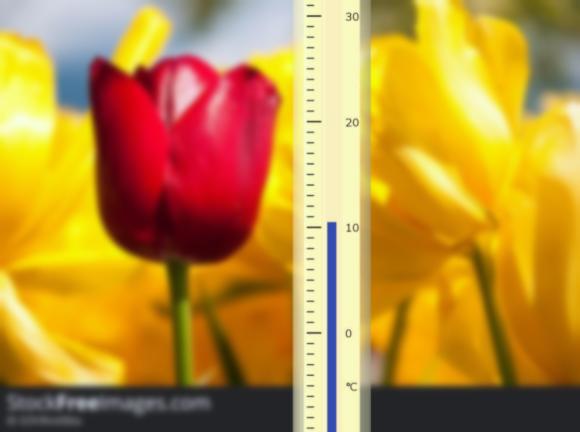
10.5 °C
